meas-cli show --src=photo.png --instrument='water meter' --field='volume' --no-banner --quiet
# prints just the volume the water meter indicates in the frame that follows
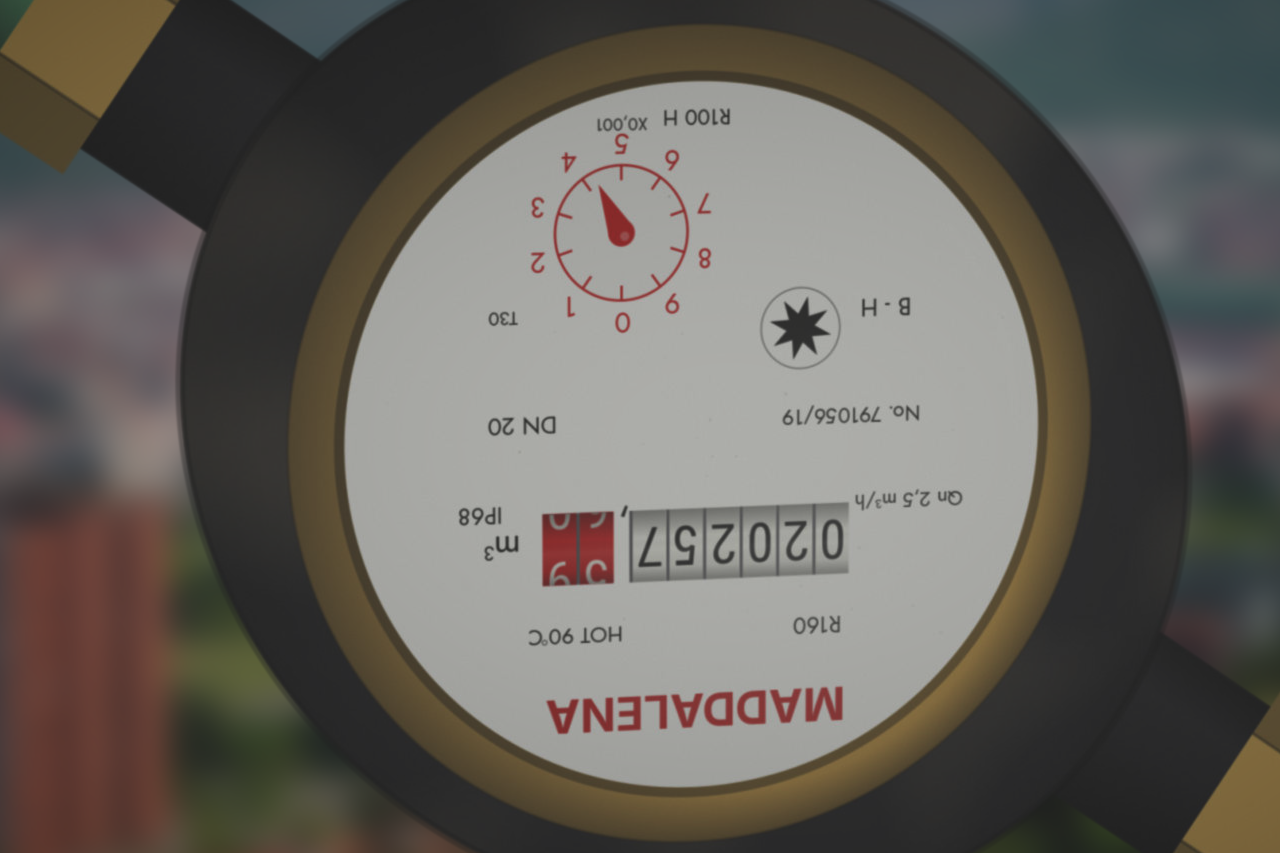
20257.594 m³
